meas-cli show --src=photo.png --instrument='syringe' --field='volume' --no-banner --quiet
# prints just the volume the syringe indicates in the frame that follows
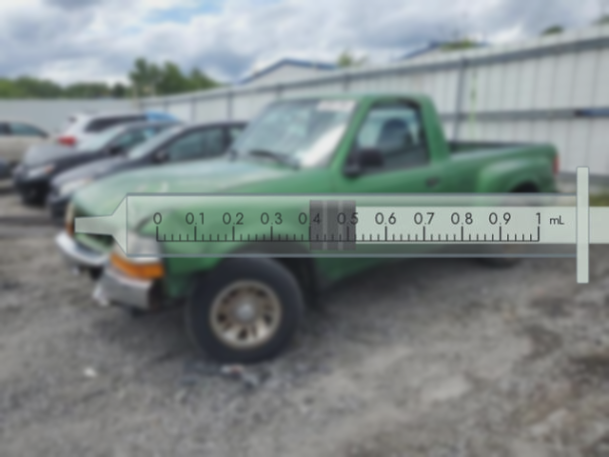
0.4 mL
